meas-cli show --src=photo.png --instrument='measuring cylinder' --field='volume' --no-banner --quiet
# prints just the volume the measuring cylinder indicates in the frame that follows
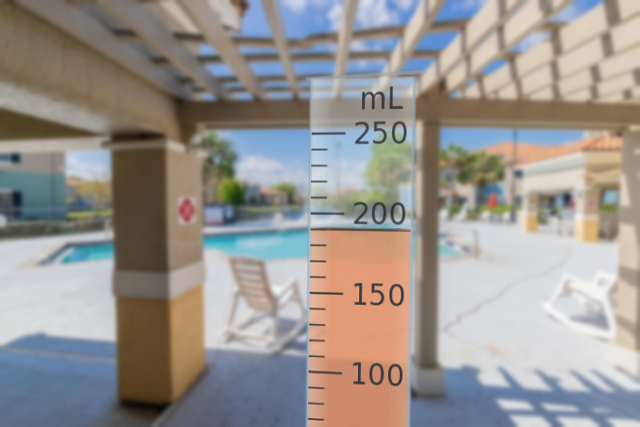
190 mL
